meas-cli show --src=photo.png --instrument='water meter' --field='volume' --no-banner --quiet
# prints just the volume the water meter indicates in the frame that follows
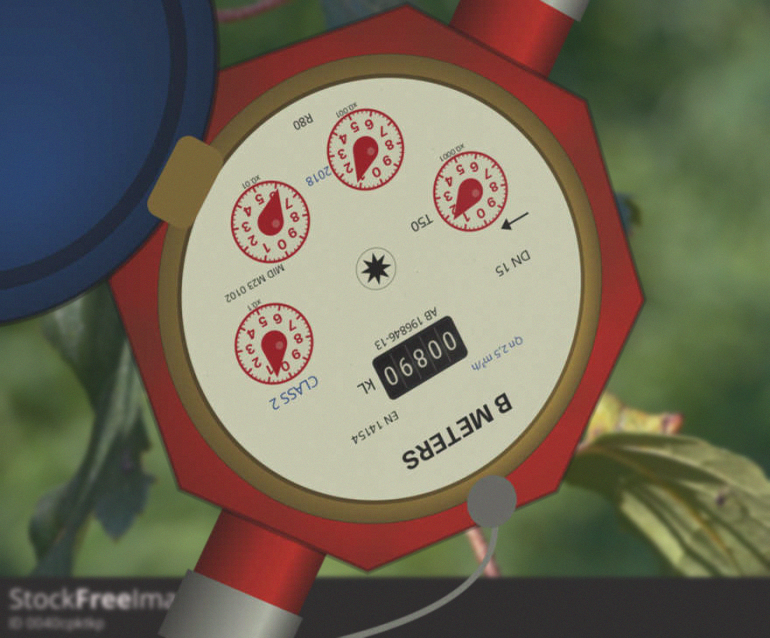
890.0611 kL
